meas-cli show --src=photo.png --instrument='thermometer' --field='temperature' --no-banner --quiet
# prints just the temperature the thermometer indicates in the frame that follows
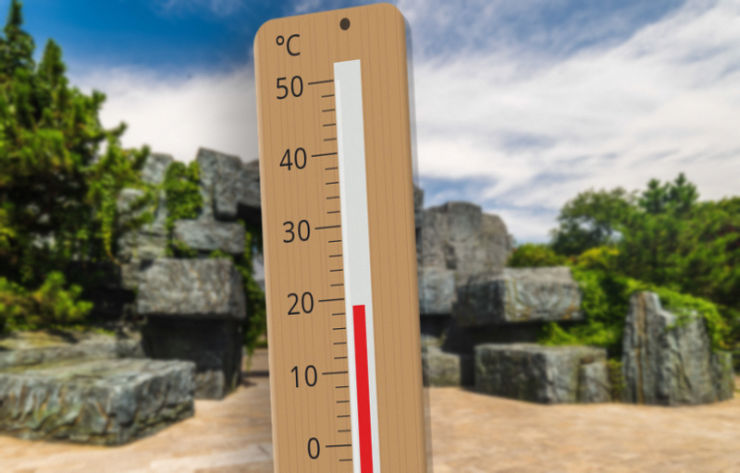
19 °C
